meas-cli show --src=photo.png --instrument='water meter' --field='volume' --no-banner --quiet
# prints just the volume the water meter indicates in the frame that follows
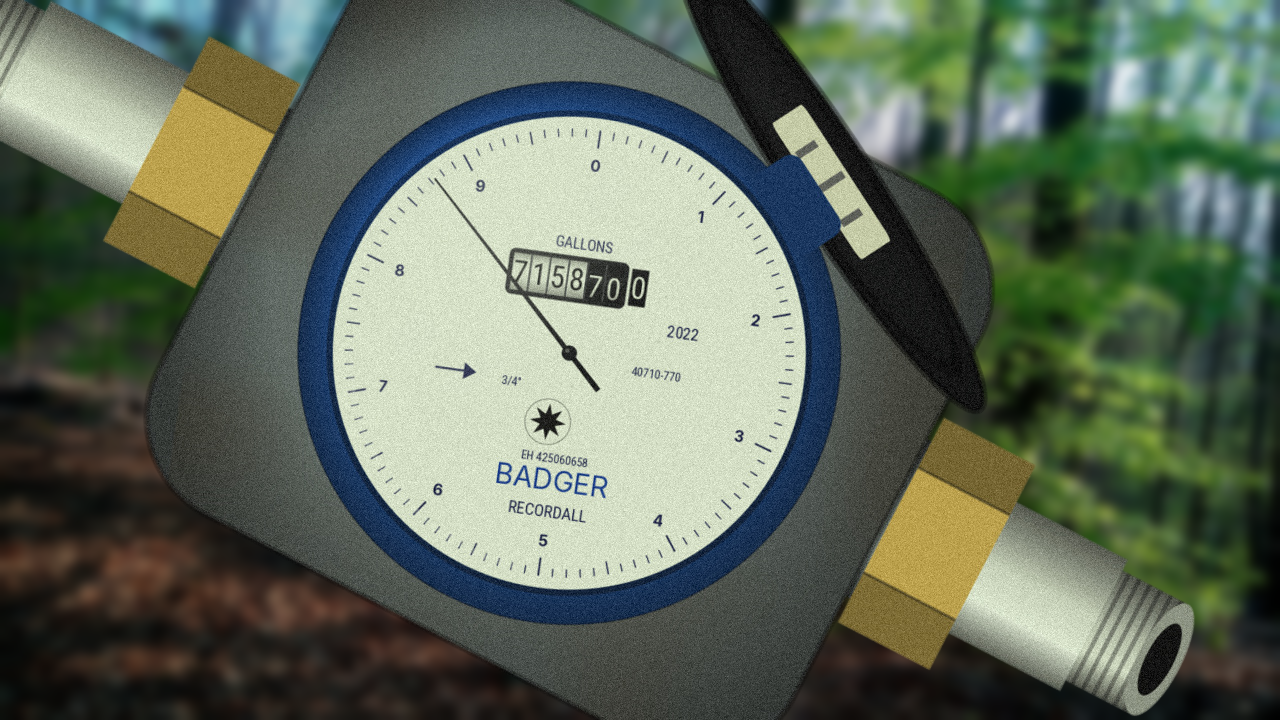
7158698.7 gal
